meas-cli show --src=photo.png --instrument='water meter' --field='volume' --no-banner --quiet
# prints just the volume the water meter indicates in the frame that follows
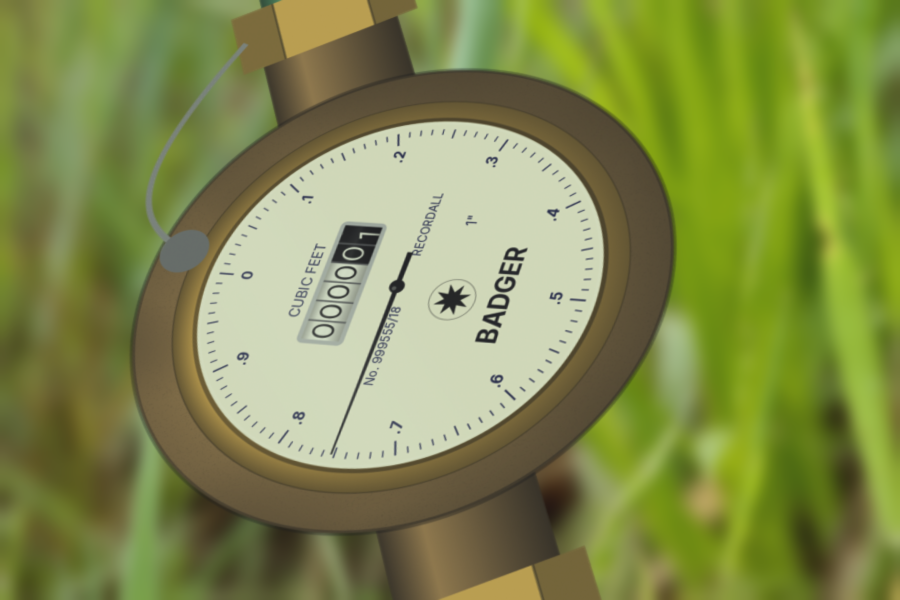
0.75 ft³
